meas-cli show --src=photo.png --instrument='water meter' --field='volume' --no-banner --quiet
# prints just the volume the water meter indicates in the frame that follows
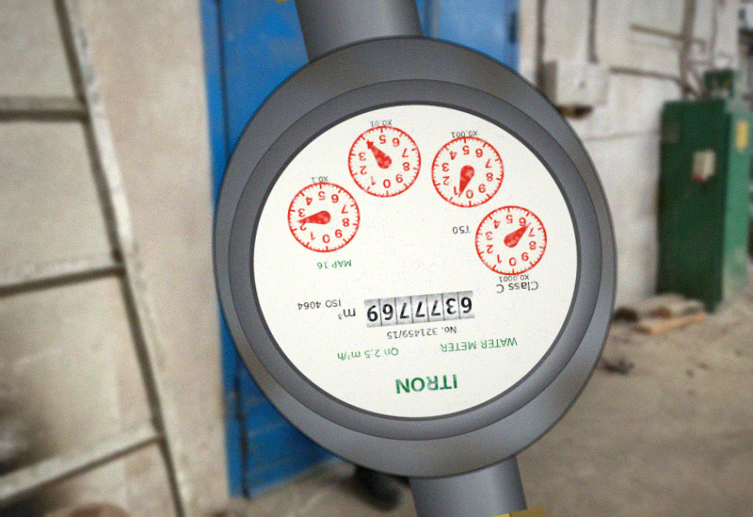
6377769.2406 m³
